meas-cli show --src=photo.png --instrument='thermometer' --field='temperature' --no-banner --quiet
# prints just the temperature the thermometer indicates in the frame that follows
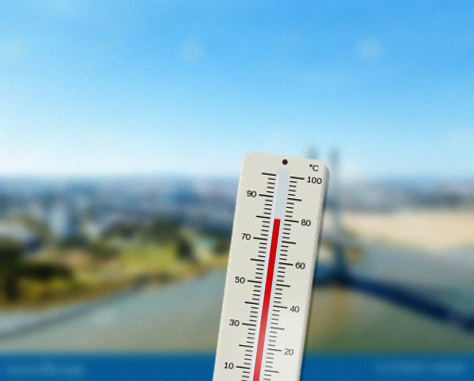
80 °C
